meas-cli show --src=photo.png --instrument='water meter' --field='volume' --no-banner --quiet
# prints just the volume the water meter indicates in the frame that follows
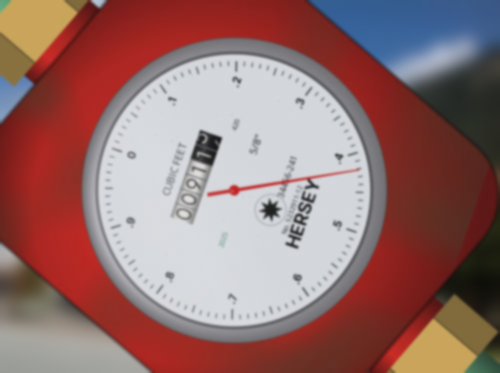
9115.42 ft³
